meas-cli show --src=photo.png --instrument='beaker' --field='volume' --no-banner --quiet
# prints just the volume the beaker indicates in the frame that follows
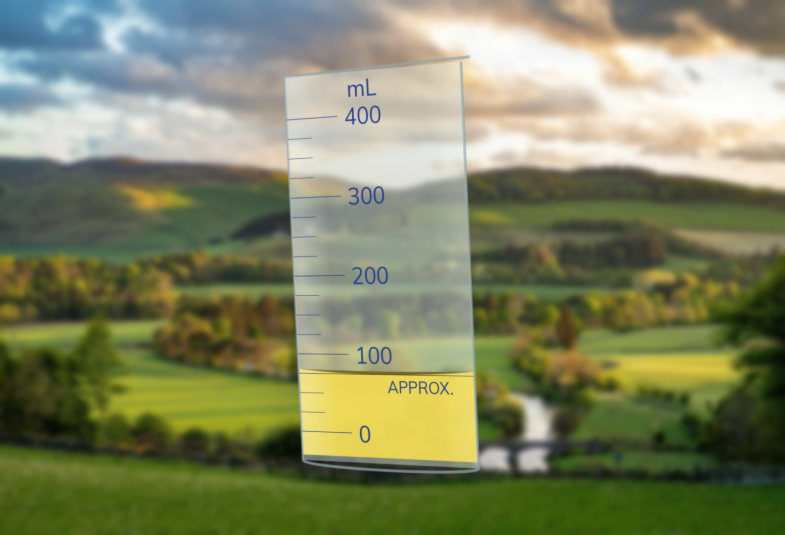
75 mL
